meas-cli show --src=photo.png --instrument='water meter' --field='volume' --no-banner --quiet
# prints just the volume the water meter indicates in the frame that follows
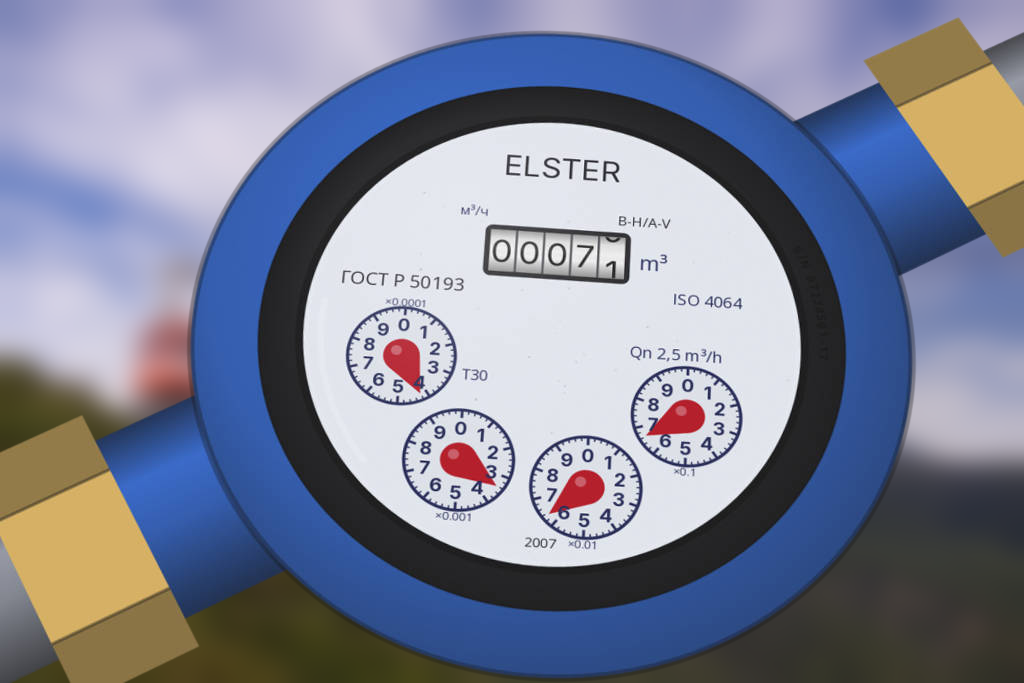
70.6634 m³
